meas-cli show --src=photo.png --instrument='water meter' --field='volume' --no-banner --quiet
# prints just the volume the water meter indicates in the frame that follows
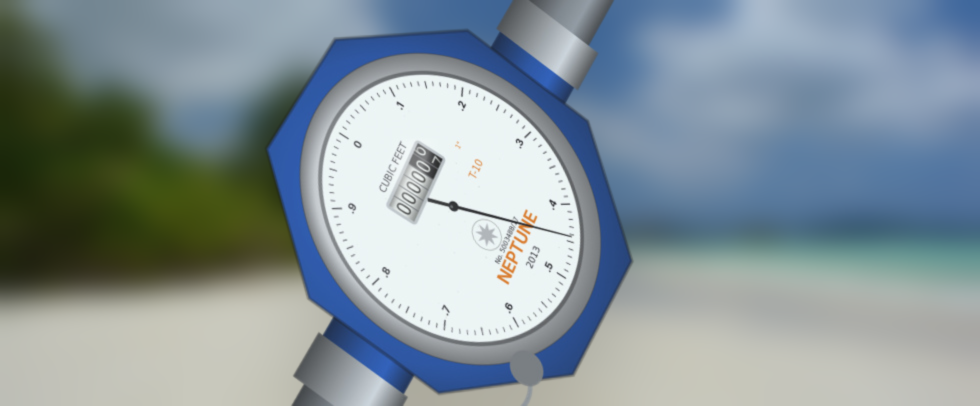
6.44 ft³
